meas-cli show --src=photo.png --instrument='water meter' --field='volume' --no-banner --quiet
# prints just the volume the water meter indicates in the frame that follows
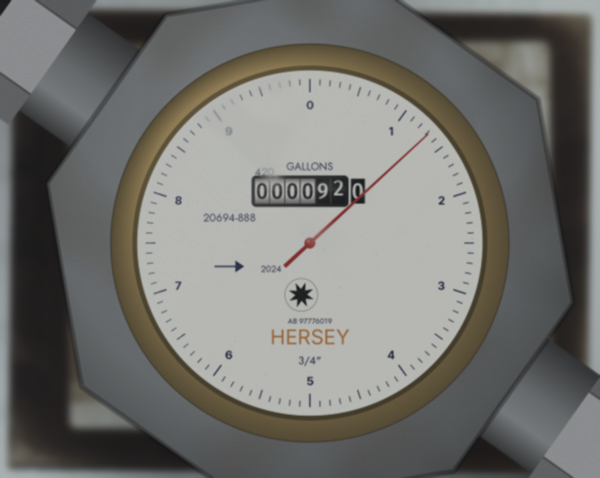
921.3 gal
